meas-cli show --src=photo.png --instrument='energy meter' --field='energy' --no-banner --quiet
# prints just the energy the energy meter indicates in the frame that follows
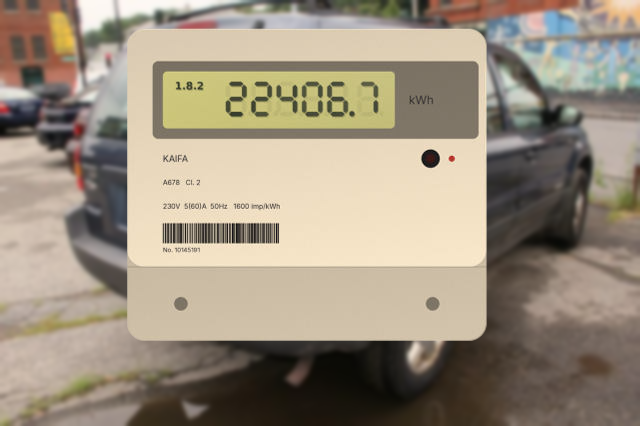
22406.7 kWh
